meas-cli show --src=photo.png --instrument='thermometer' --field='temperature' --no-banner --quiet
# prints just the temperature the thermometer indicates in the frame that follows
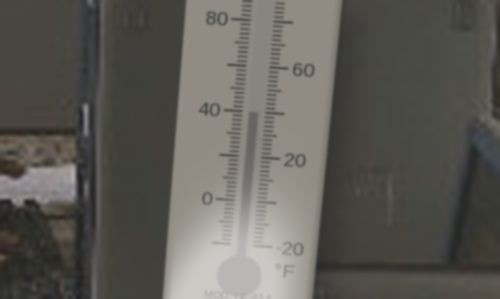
40 °F
